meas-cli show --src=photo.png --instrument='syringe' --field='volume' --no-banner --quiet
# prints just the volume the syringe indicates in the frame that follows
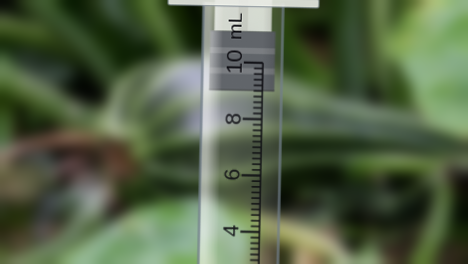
9 mL
